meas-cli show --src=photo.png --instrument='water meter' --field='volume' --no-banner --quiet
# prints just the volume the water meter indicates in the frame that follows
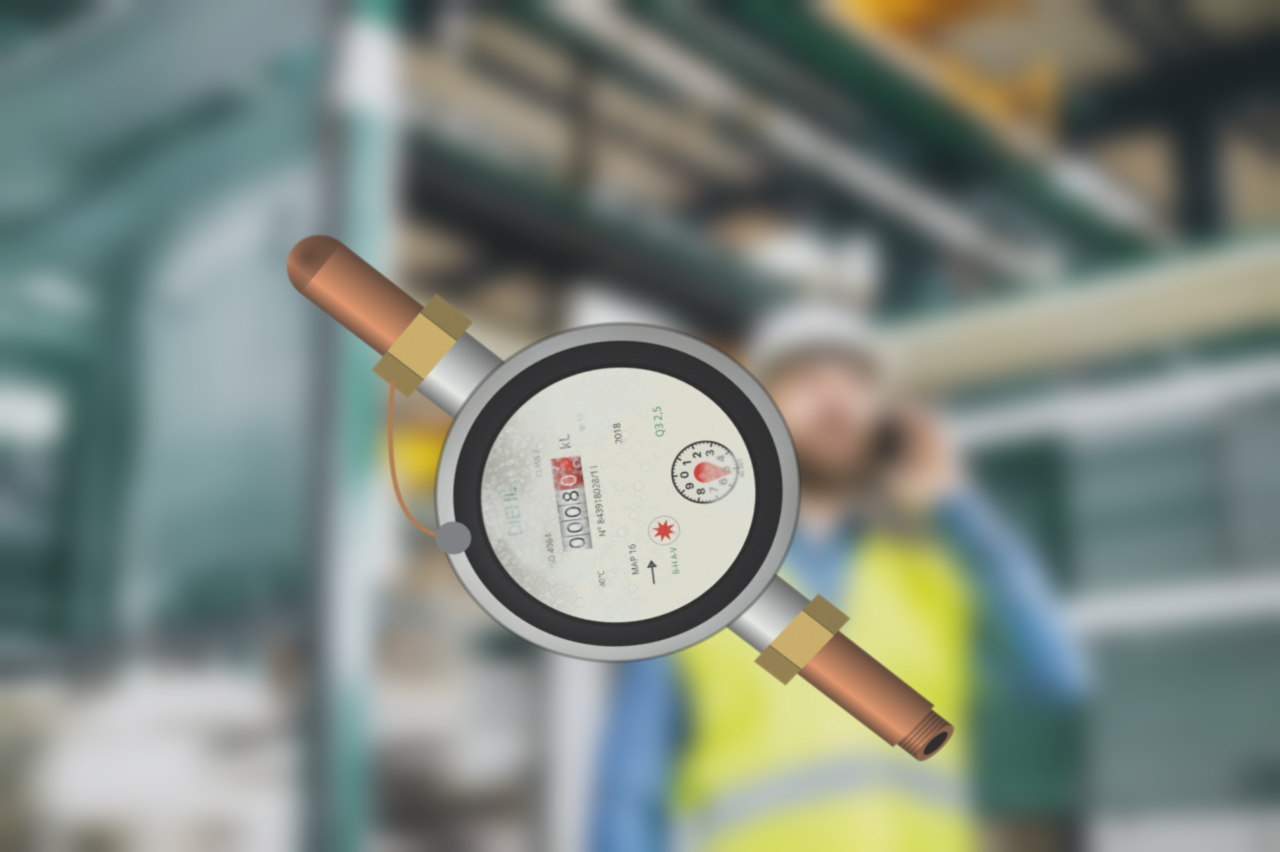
8.075 kL
